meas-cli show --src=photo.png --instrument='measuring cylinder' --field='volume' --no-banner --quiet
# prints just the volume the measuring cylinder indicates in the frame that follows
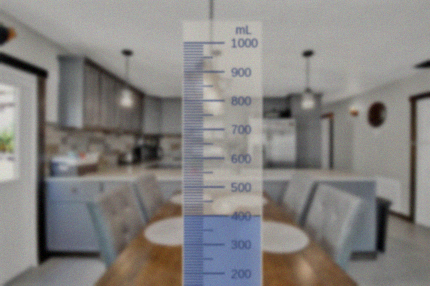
400 mL
